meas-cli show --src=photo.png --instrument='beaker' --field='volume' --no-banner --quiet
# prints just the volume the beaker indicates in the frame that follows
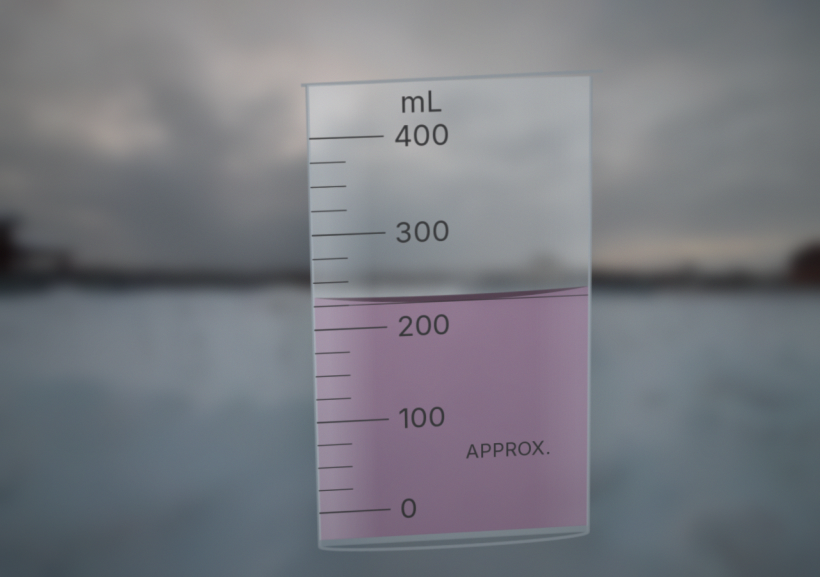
225 mL
